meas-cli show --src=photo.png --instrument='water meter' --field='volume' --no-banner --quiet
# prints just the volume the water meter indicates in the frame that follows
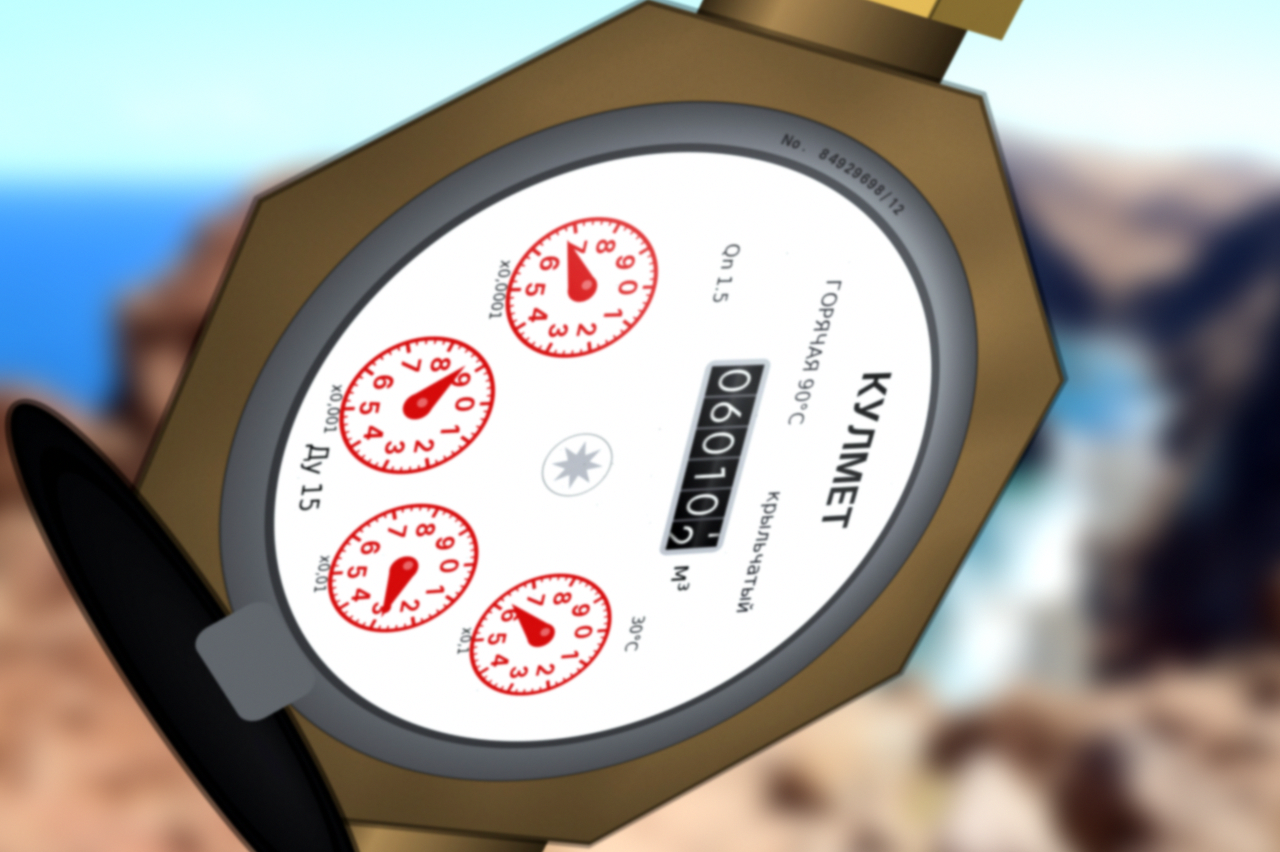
60101.6286 m³
